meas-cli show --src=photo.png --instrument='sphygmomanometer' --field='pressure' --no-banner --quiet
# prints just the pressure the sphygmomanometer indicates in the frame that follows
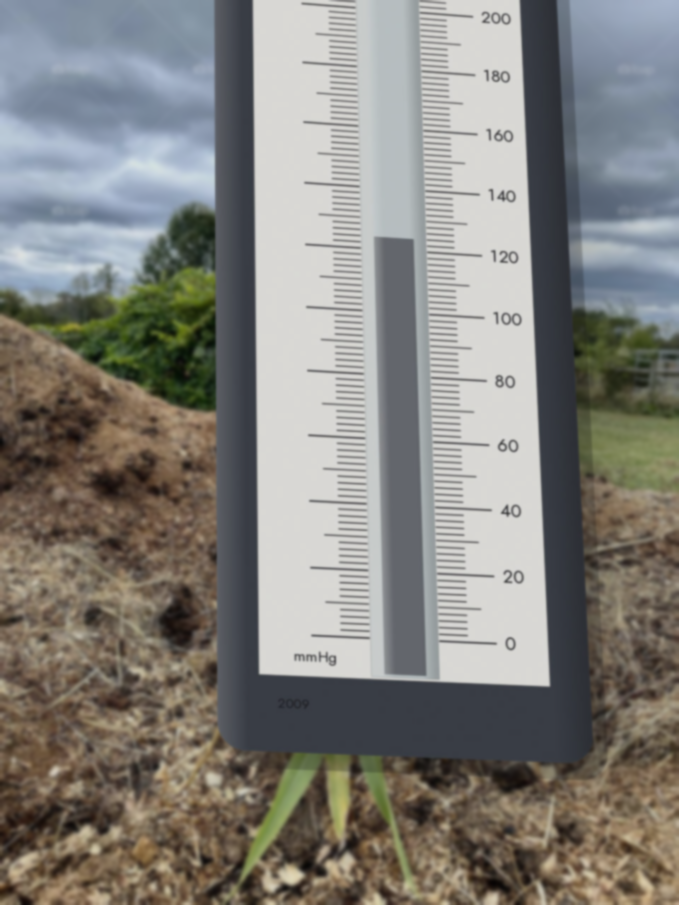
124 mmHg
